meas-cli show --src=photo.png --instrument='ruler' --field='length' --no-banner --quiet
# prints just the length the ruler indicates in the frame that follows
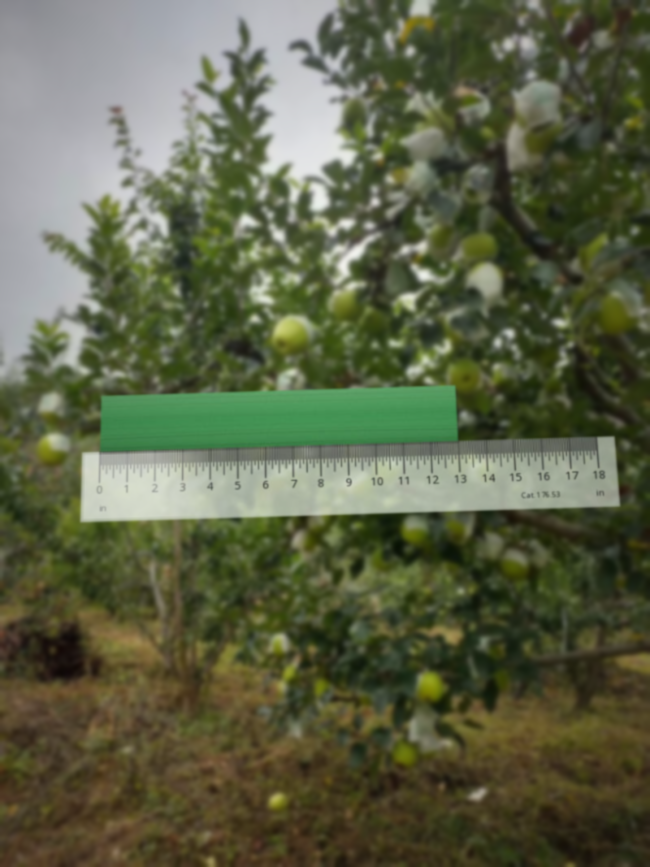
13 in
